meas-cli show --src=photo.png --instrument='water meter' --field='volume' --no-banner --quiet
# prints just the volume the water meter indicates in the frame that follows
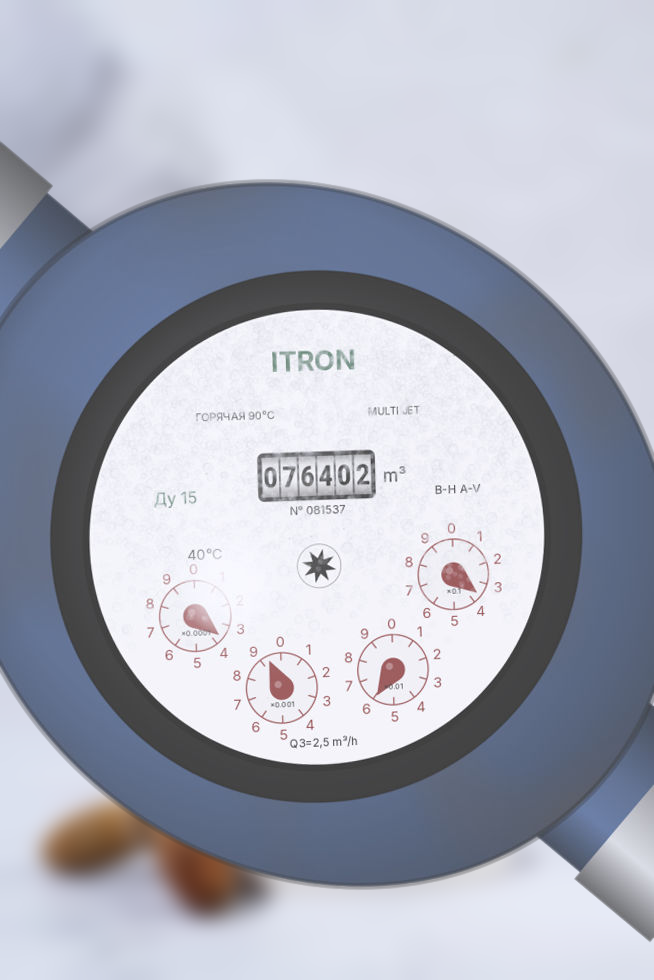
76402.3593 m³
